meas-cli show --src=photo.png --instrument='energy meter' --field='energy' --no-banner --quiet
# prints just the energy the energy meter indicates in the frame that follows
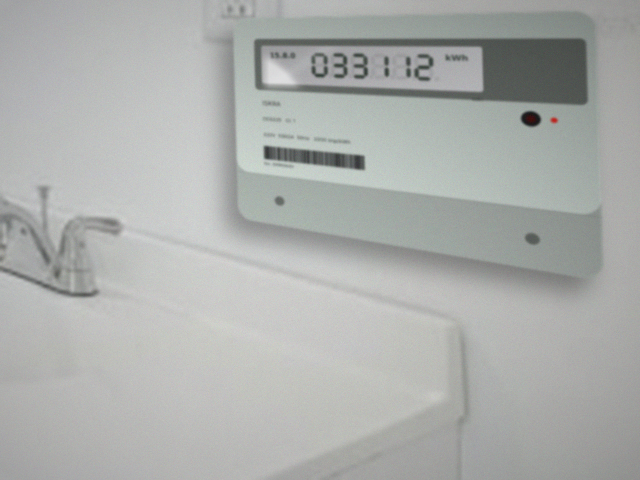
33112 kWh
